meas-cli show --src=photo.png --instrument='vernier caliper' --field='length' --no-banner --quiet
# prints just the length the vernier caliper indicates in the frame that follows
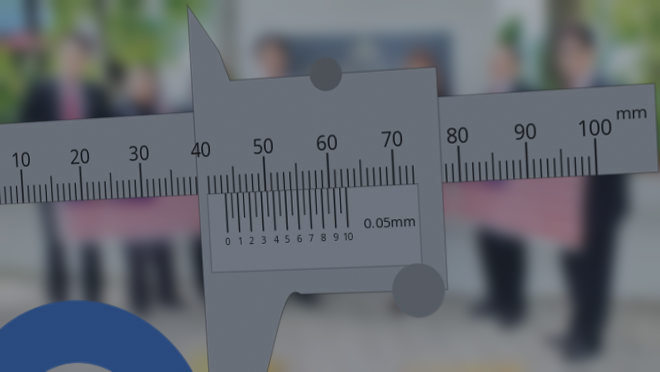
43.6 mm
